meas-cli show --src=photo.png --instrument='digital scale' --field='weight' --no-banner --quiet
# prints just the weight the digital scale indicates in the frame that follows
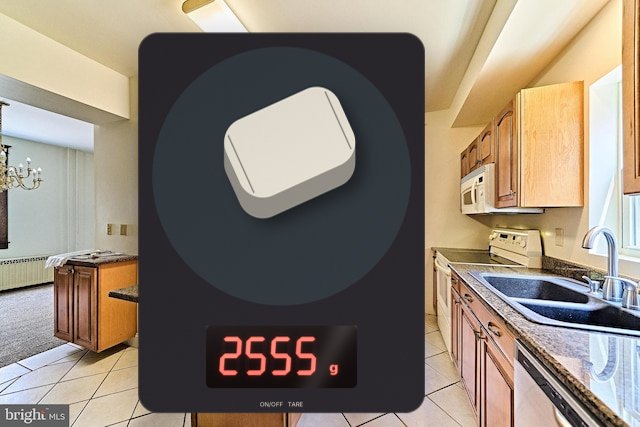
2555 g
